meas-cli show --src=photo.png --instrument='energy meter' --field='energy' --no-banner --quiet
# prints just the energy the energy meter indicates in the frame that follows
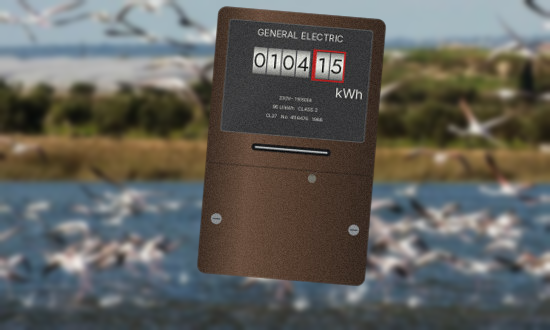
104.15 kWh
